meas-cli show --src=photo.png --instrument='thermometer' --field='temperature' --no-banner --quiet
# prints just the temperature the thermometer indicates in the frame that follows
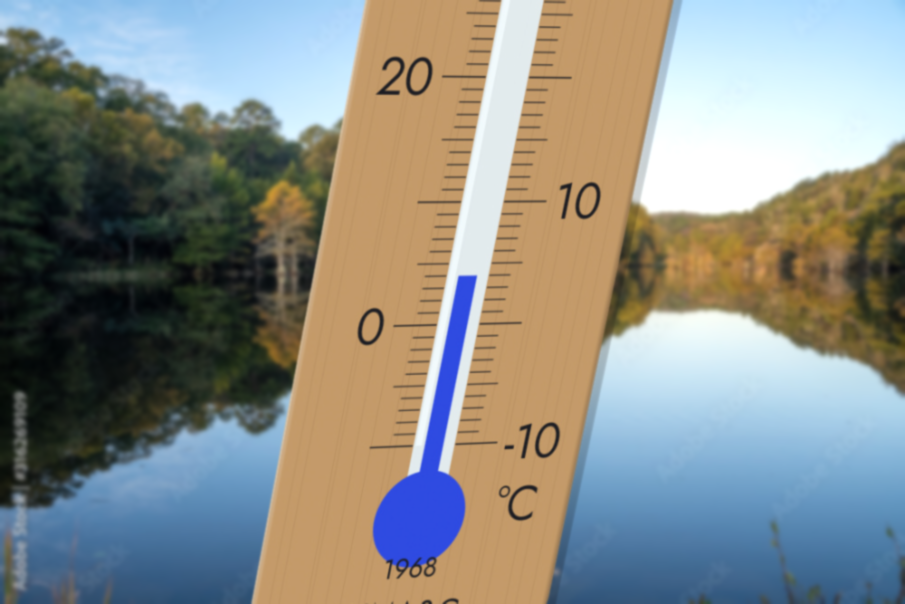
4 °C
